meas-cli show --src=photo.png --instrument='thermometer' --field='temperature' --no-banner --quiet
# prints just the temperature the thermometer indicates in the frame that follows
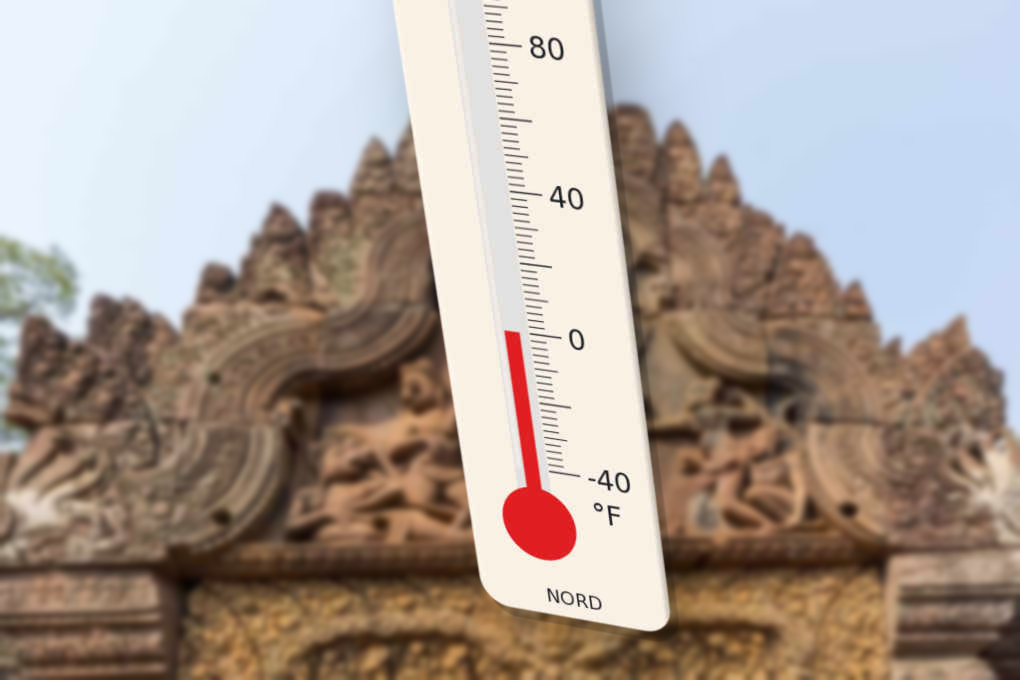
0 °F
